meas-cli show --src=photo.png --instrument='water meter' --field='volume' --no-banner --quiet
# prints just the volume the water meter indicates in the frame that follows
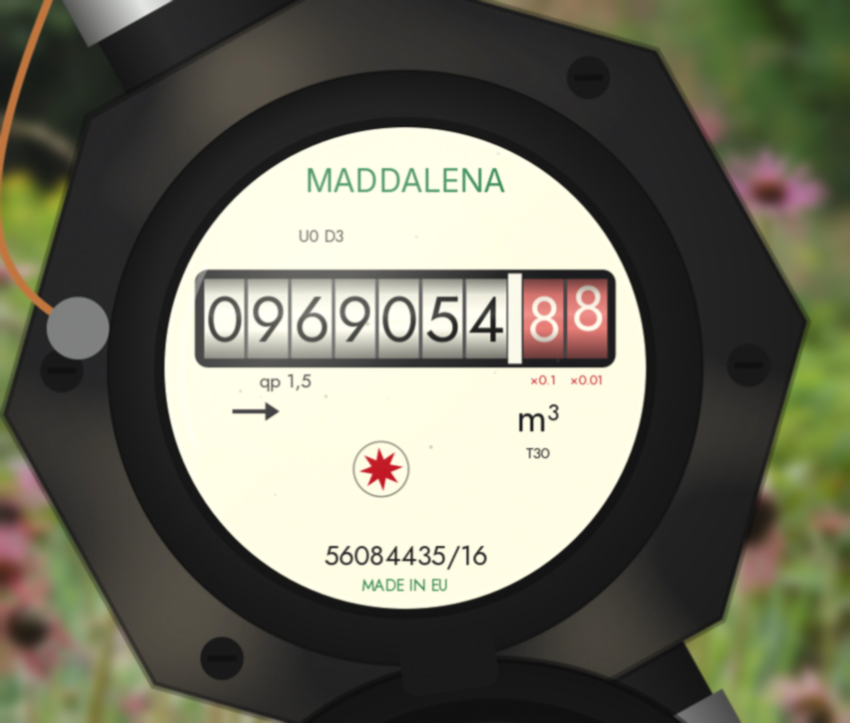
969054.88 m³
